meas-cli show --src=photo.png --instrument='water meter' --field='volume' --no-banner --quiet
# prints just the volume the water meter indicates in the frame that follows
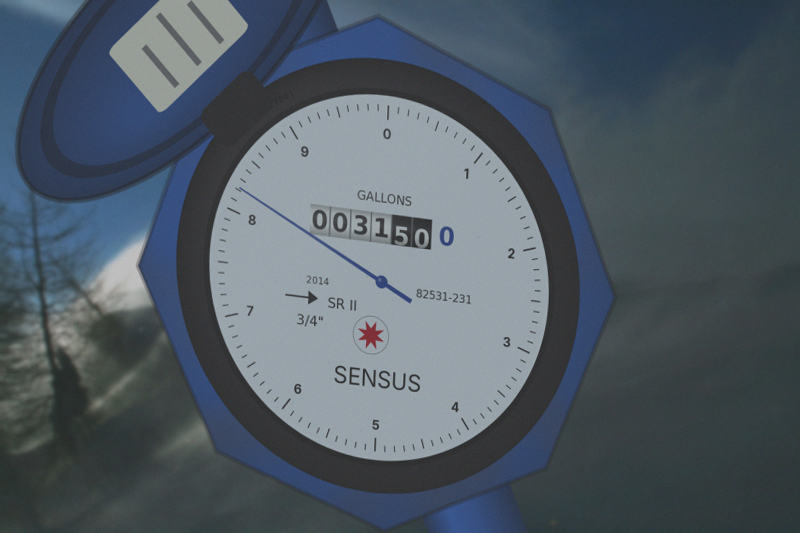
31498.2 gal
